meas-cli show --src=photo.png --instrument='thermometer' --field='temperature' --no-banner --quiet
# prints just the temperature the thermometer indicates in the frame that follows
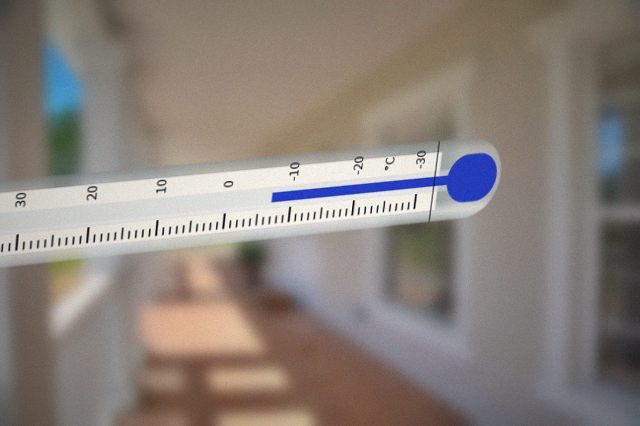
-7 °C
